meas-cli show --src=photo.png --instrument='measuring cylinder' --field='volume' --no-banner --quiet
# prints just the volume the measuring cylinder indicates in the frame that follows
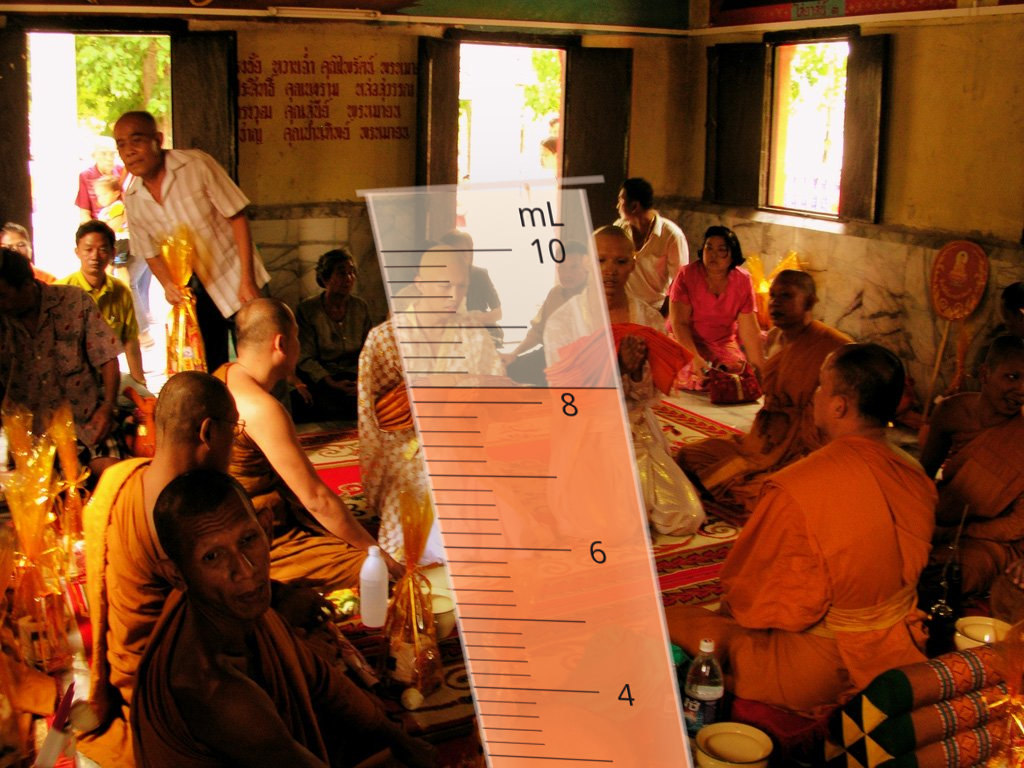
8.2 mL
